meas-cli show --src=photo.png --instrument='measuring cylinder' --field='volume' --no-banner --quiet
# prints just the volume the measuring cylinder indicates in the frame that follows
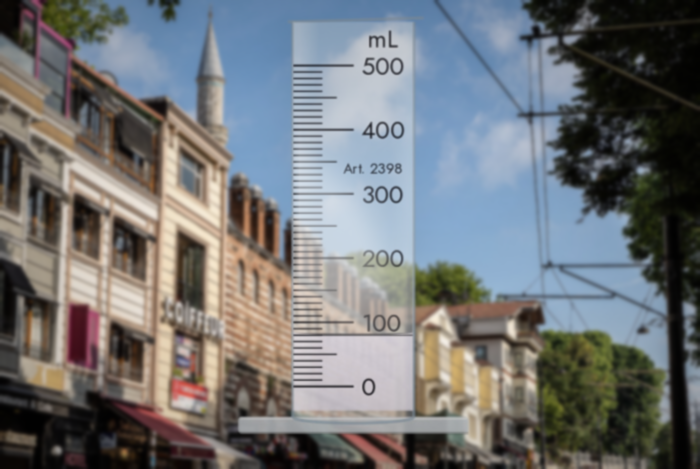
80 mL
